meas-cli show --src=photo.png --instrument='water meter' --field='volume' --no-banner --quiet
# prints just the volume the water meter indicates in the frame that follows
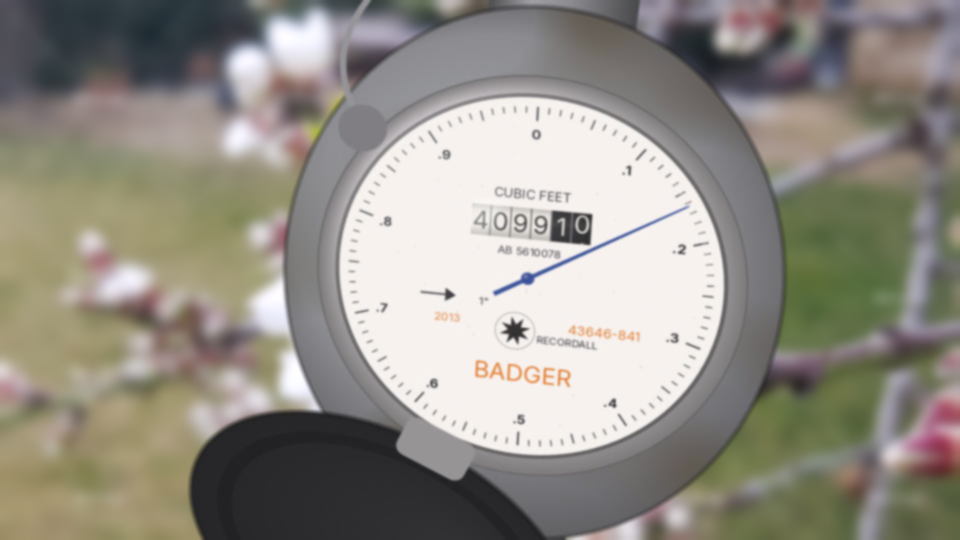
409910.16 ft³
